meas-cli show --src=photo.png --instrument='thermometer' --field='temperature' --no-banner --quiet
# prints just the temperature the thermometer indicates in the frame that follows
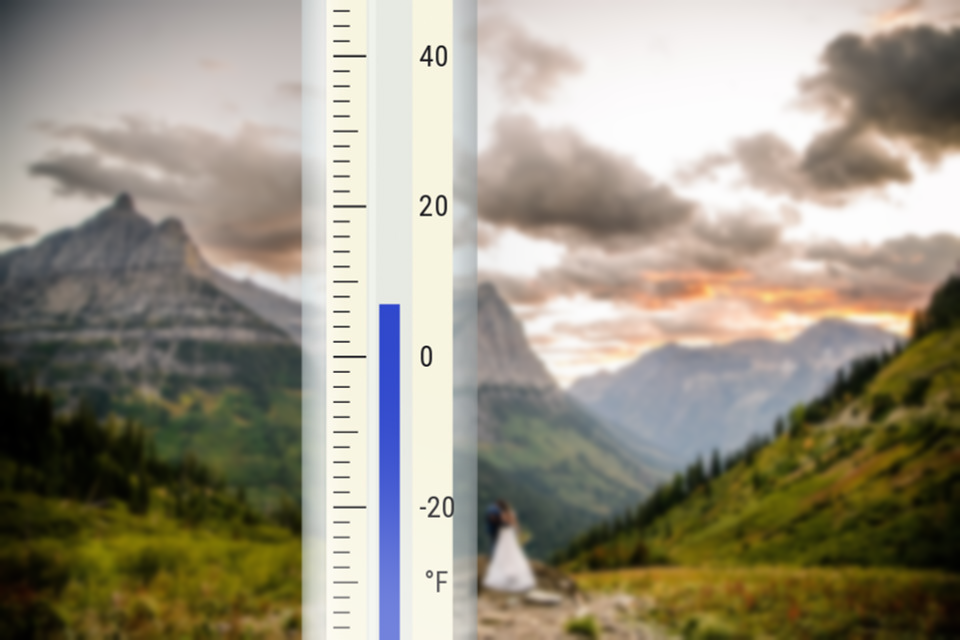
7 °F
